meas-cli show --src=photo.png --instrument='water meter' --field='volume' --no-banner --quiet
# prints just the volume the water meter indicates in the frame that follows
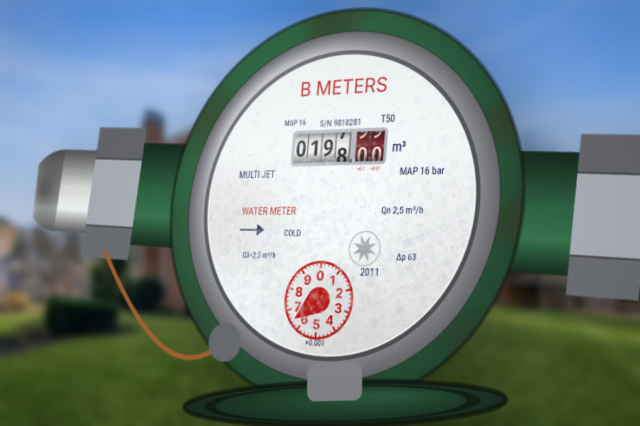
197.996 m³
